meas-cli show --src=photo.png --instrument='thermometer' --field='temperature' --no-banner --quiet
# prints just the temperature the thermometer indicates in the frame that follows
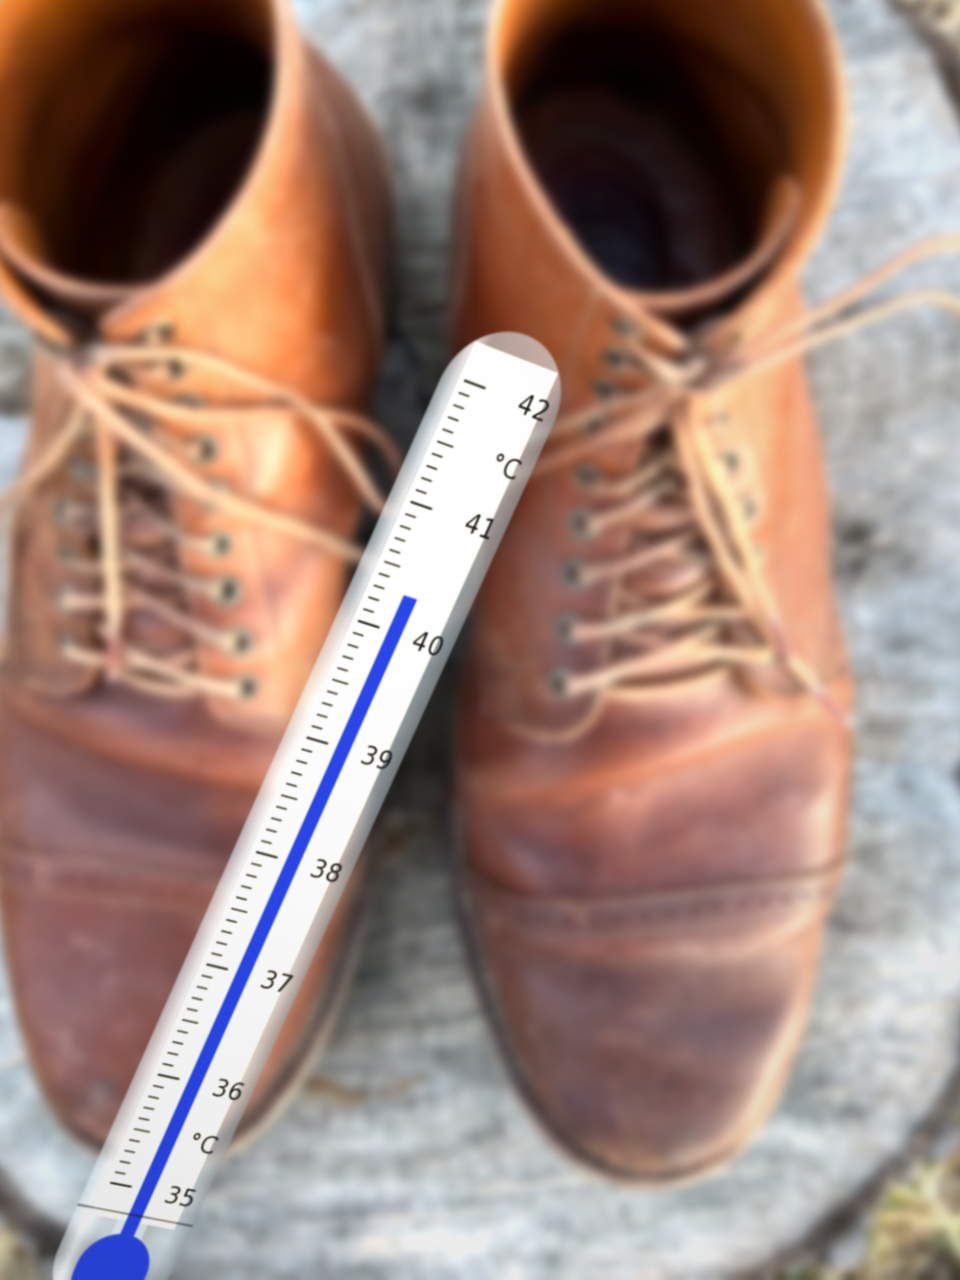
40.3 °C
